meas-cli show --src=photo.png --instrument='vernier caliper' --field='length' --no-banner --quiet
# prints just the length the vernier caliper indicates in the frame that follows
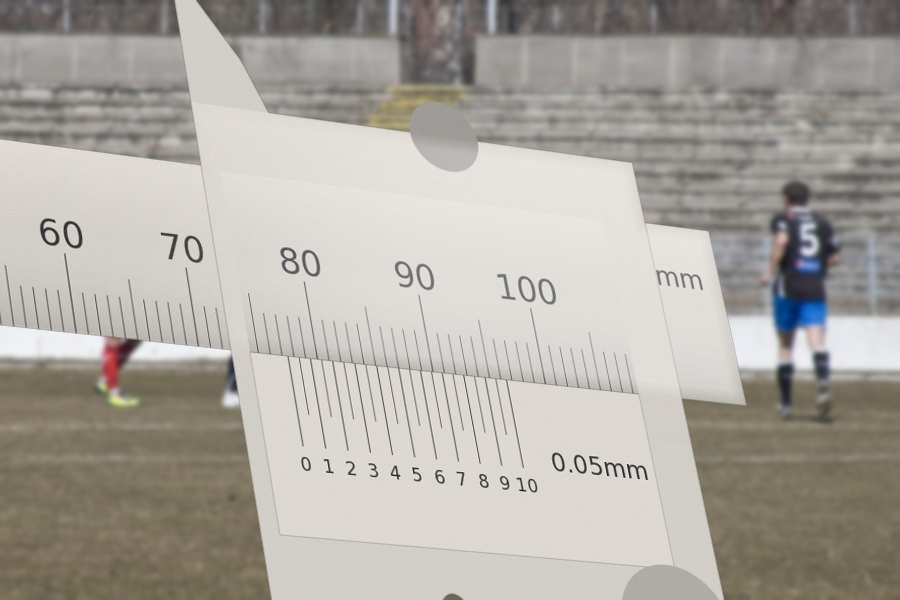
77.5 mm
